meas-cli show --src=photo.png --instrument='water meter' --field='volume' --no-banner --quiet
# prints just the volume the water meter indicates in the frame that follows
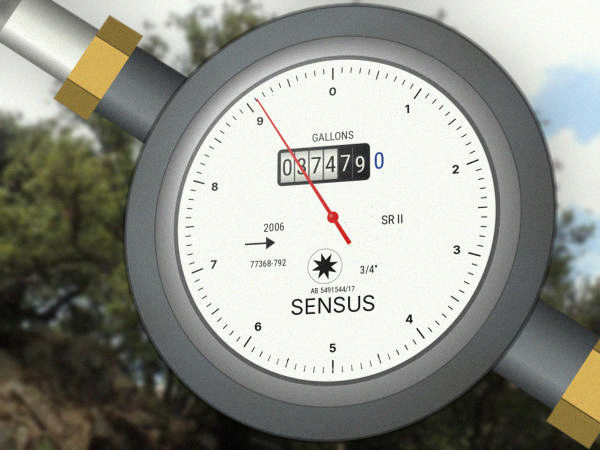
374789.1 gal
